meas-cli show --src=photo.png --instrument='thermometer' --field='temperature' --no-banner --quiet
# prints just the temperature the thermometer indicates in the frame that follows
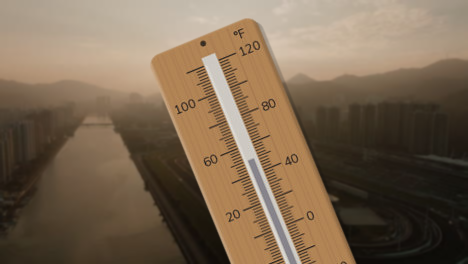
50 °F
